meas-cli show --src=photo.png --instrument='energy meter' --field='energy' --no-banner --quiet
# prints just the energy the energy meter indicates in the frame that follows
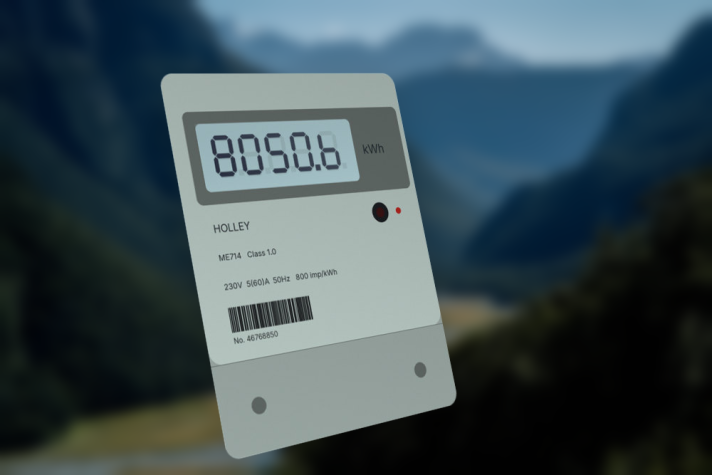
8050.6 kWh
